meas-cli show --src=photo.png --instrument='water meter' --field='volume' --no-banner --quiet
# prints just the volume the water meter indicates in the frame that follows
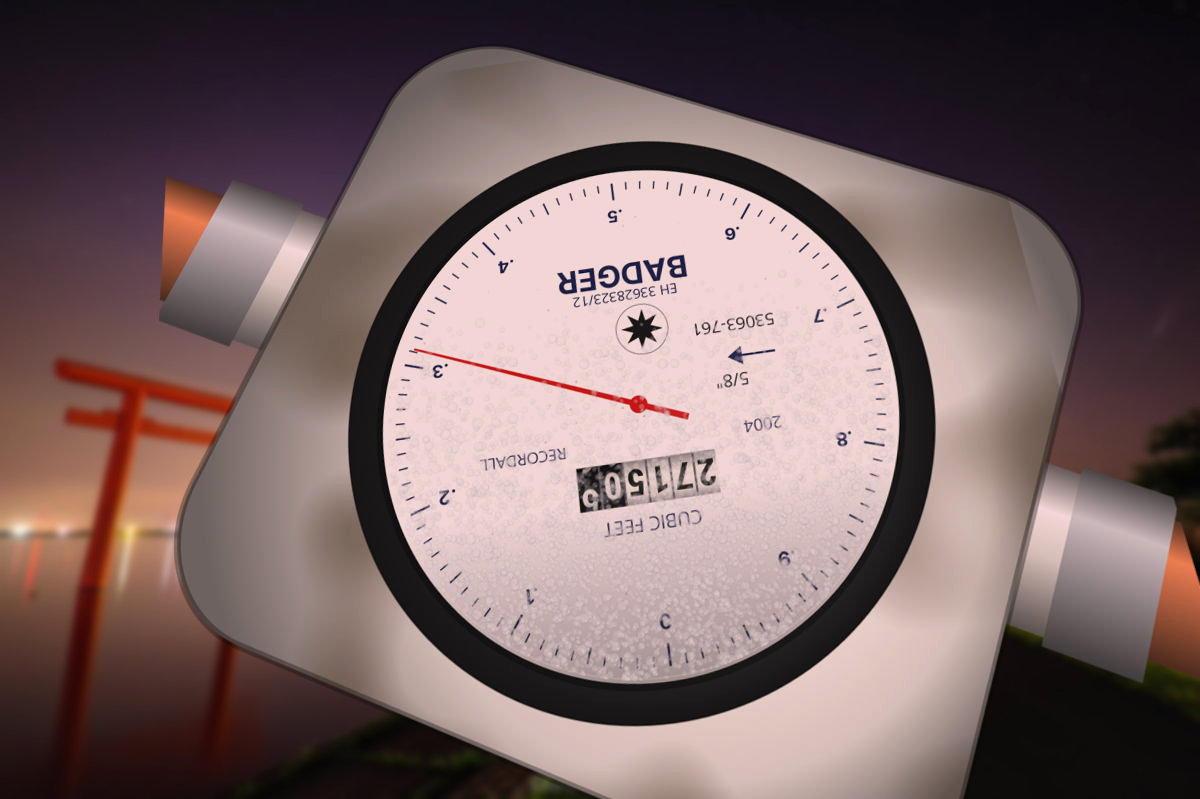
271505.31 ft³
